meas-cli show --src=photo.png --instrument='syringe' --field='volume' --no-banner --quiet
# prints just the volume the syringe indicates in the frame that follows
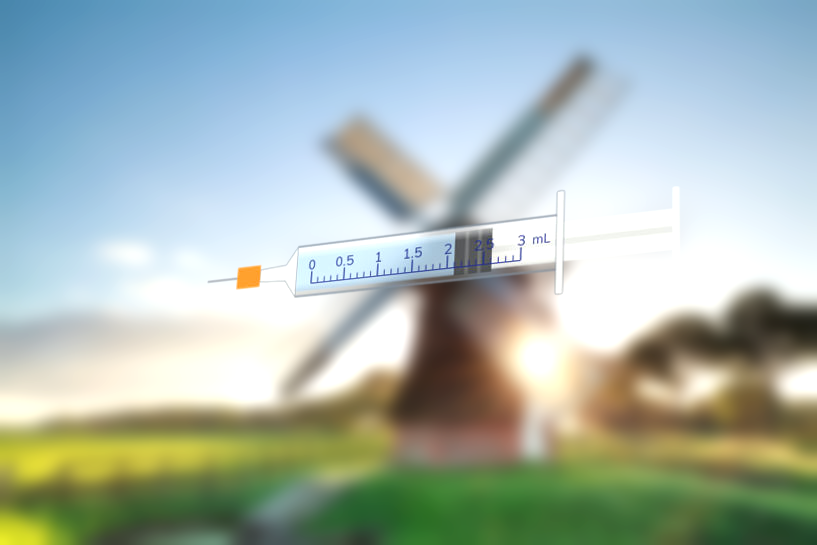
2.1 mL
